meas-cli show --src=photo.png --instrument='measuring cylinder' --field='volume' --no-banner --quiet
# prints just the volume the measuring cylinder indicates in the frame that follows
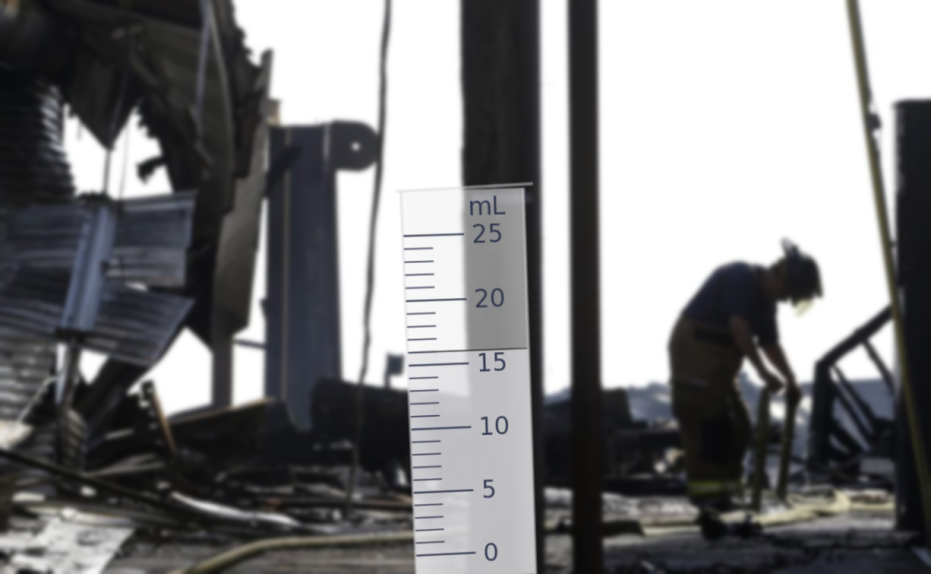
16 mL
